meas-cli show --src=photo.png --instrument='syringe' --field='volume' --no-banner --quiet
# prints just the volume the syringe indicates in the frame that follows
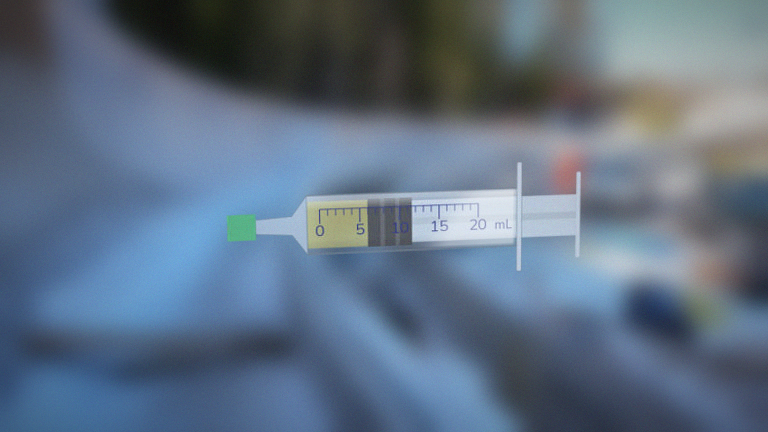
6 mL
